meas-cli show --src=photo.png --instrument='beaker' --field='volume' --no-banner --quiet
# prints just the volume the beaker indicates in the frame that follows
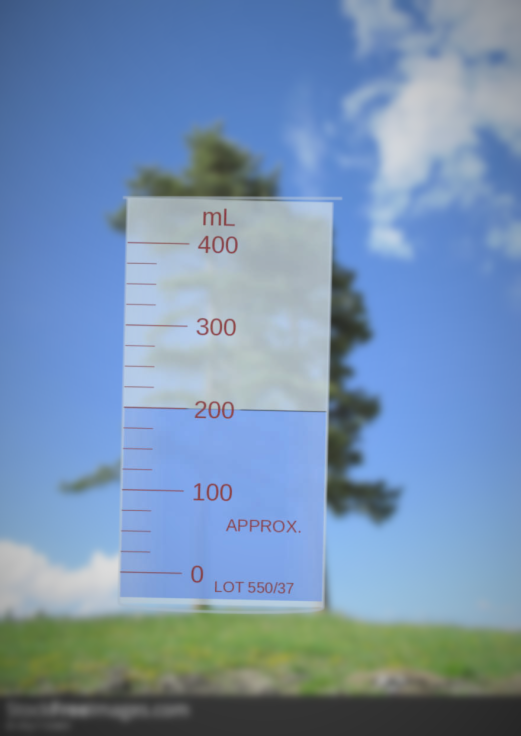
200 mL
